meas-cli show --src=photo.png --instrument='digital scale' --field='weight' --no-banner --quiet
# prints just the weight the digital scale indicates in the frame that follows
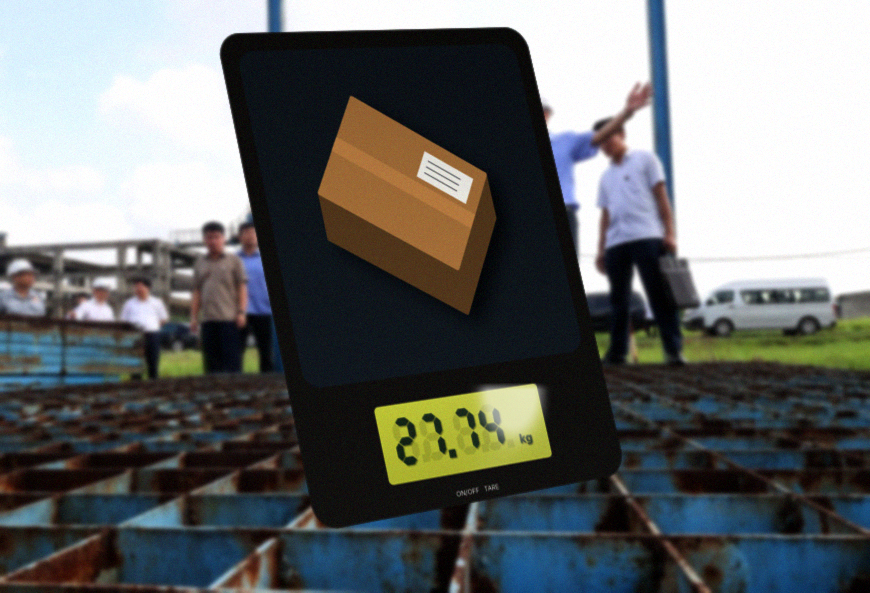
27.74 kg
